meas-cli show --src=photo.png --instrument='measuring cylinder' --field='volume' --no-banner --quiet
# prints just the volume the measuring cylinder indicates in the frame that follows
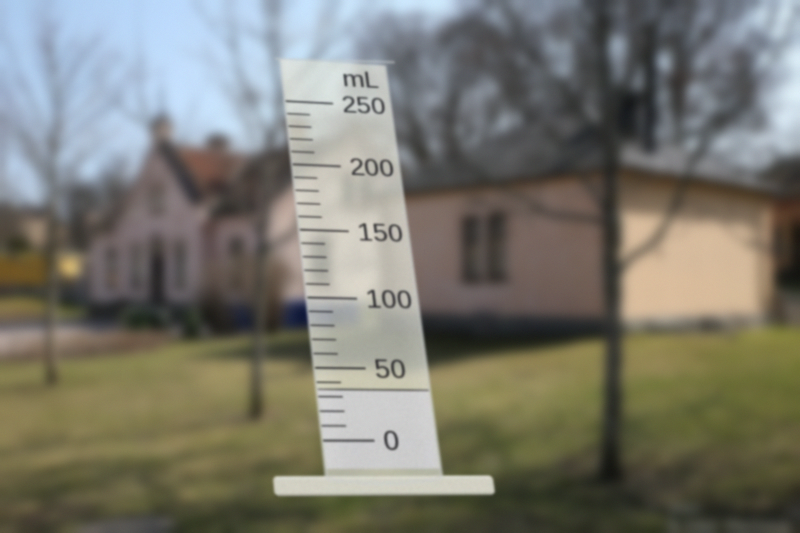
35 mL
